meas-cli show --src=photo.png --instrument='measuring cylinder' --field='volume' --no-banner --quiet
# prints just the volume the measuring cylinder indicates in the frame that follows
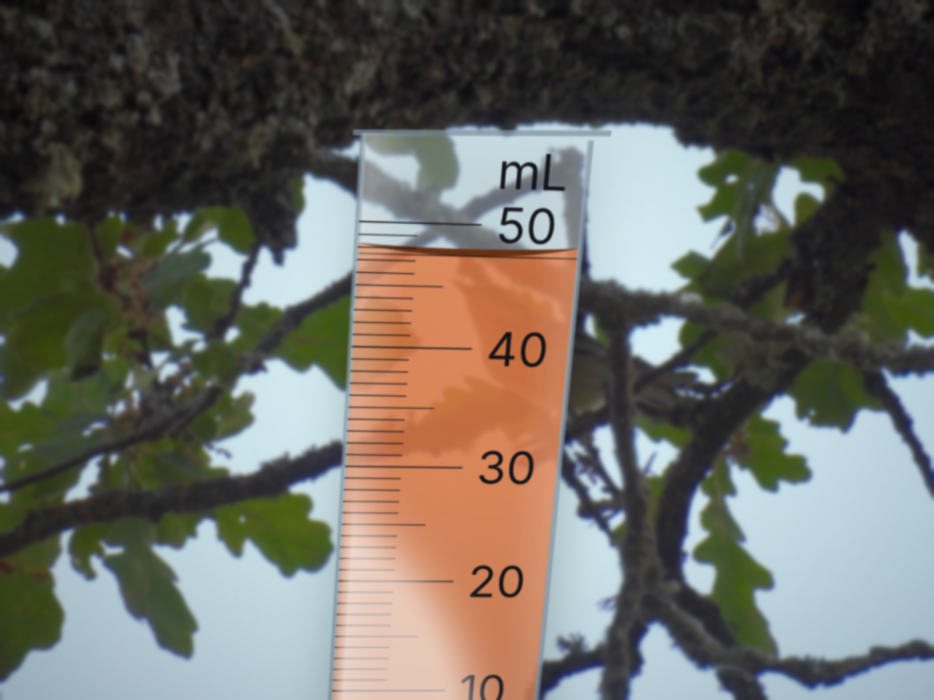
47.5 mL
